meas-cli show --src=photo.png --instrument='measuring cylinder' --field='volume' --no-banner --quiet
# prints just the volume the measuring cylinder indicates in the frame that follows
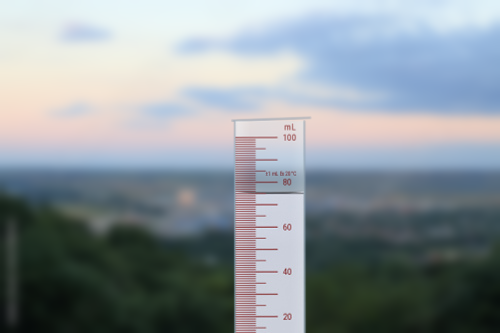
75 mL
